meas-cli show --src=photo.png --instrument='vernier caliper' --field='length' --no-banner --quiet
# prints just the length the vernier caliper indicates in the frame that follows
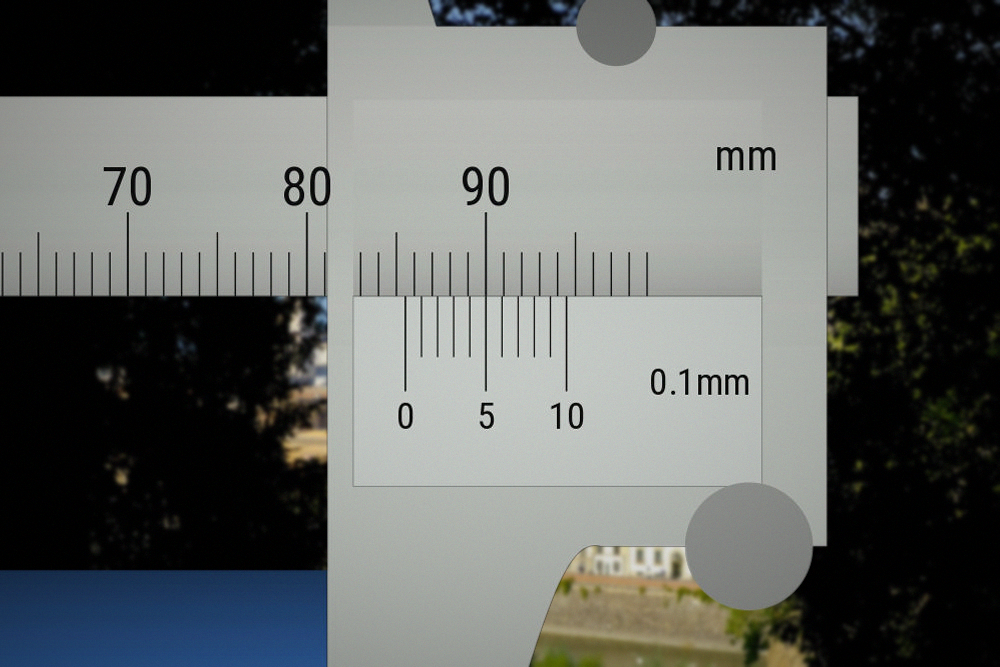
85.5 mm
